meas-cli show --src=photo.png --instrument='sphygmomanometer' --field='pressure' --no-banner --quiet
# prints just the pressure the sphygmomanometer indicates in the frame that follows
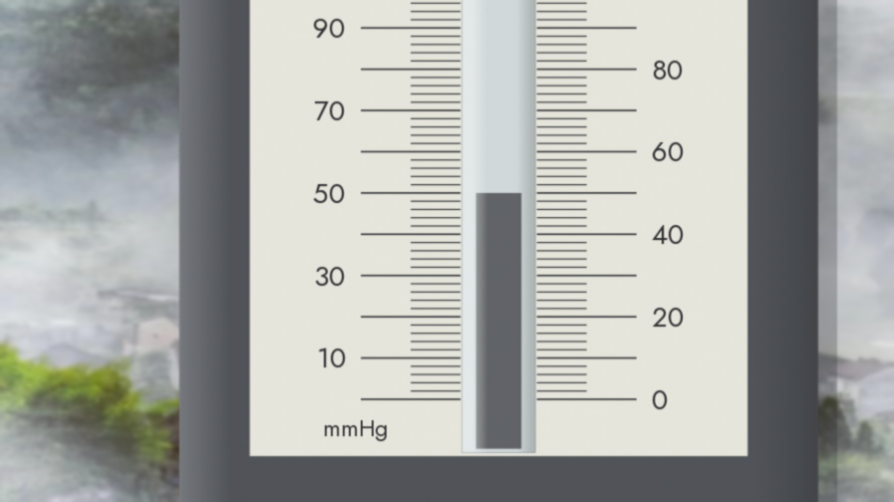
50 mmHg
